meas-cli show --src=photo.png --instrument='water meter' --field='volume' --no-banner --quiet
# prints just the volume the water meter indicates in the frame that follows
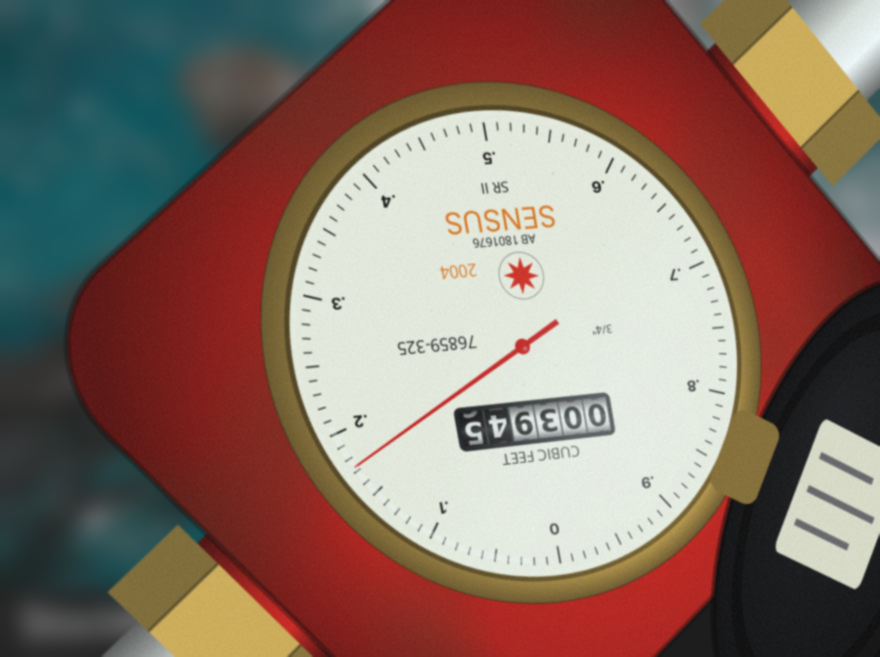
3945.17 ft³
